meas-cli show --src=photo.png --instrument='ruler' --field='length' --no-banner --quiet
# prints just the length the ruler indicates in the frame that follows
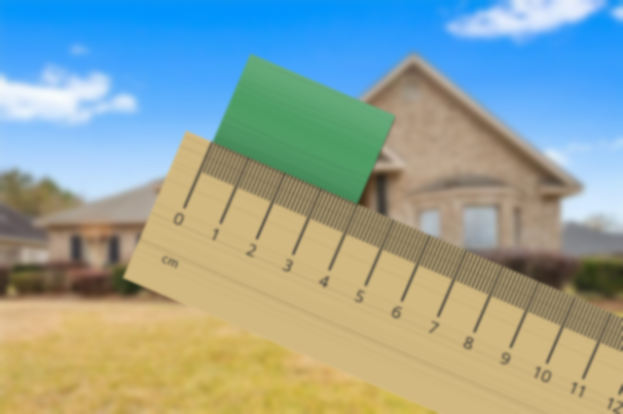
4 cm
